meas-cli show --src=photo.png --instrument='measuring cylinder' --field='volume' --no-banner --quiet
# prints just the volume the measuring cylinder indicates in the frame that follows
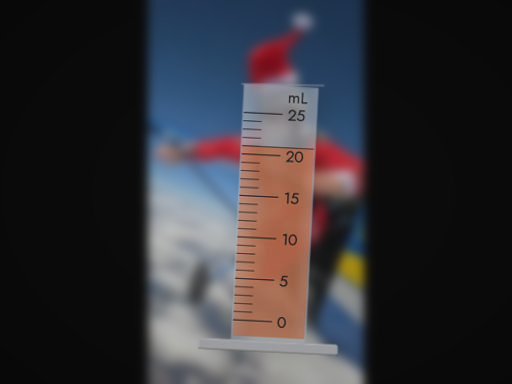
21 mL
